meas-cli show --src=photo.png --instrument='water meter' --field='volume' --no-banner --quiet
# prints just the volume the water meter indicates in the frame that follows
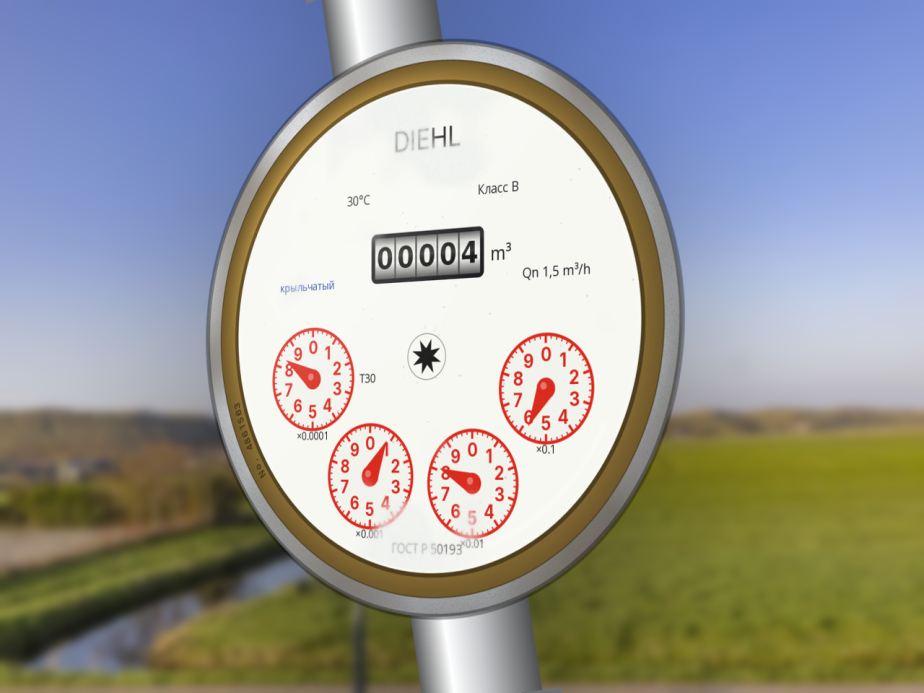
4.5808 m³
